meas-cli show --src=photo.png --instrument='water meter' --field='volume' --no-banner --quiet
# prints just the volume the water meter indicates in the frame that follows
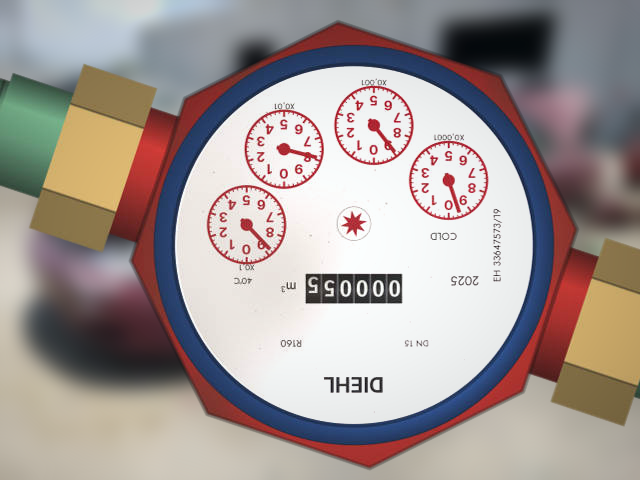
54.8789 m³
